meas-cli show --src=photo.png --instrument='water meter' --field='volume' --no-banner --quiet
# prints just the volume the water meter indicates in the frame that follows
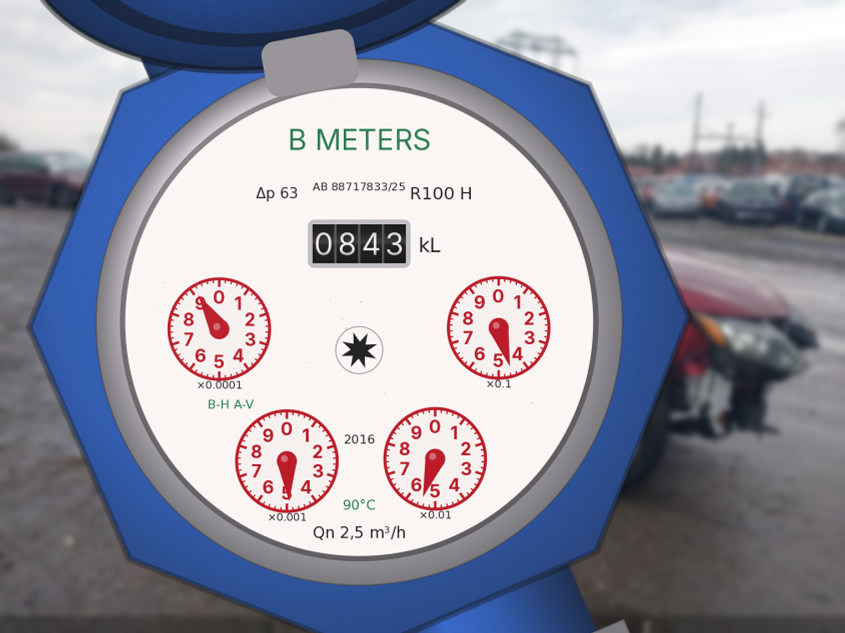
843.4549 kL
